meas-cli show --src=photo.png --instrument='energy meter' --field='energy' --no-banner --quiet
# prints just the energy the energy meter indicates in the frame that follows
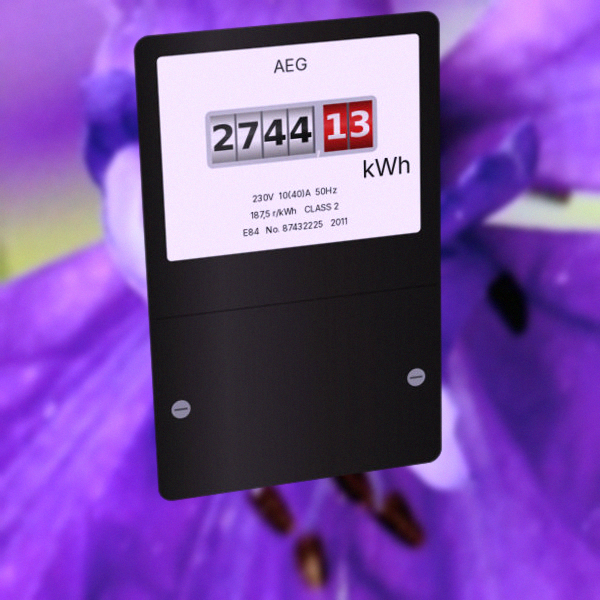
2744.13 kWh
